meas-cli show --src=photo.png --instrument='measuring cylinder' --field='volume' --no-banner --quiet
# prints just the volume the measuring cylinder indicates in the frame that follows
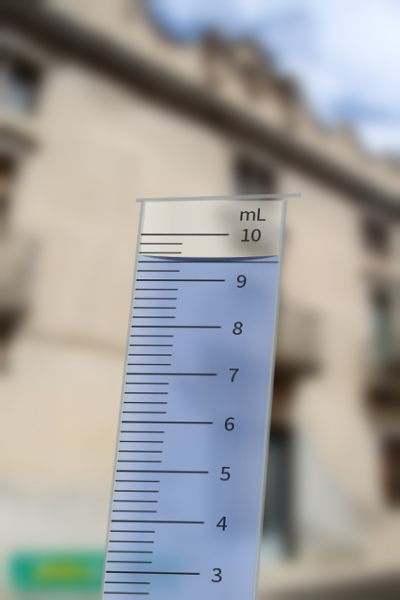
9.4 mL
